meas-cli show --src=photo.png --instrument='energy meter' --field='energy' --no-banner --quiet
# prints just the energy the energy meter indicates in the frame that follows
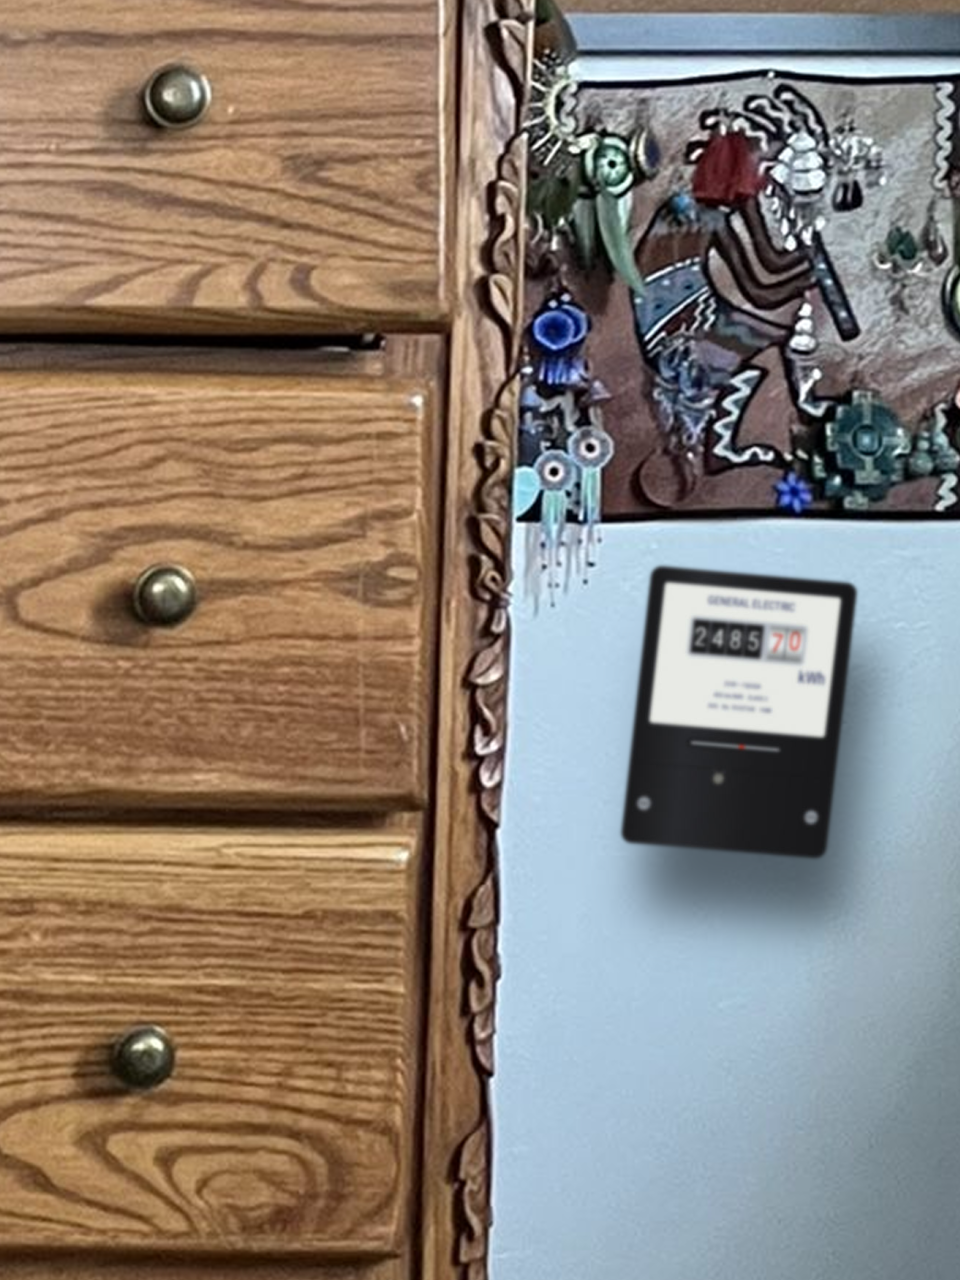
2485.70 kWh
